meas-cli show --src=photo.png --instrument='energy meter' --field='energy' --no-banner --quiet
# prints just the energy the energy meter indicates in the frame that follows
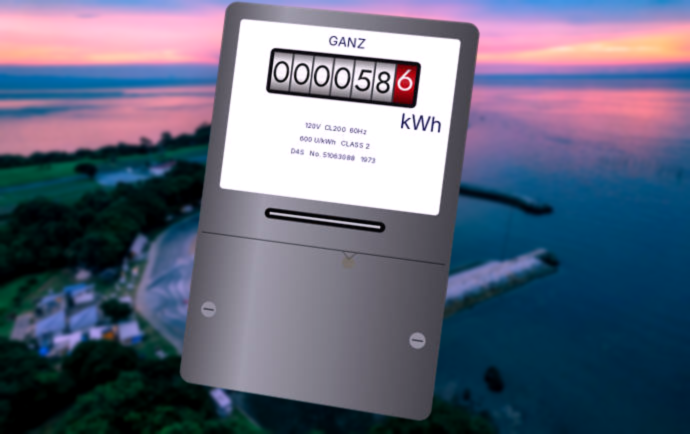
58.6 kWh
